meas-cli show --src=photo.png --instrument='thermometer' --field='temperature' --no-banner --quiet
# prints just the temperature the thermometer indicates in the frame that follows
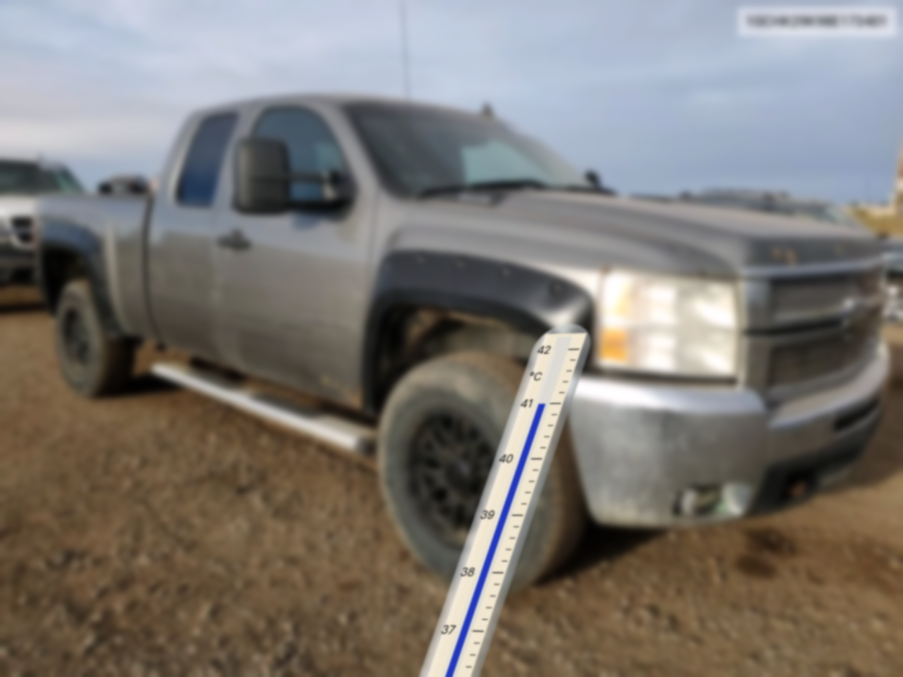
41 °C
